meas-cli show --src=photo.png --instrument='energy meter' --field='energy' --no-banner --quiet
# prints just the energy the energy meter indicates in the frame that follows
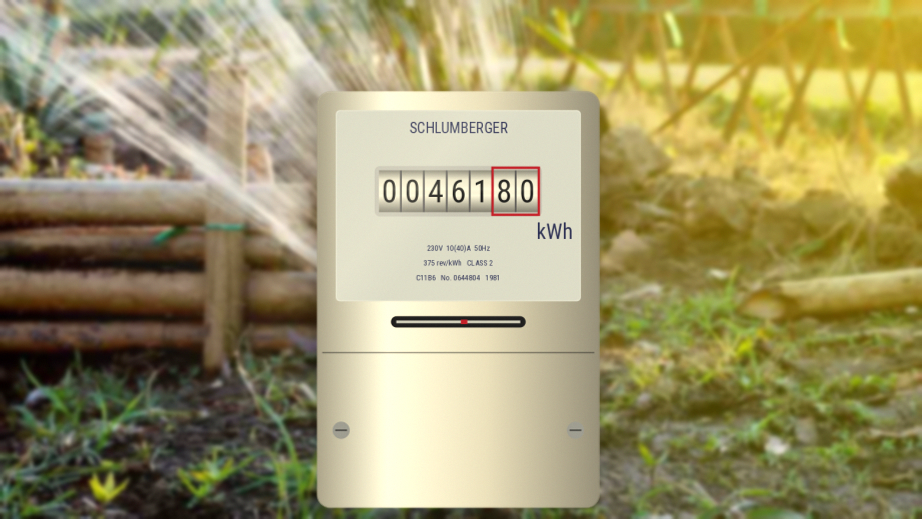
461.80 kWh
